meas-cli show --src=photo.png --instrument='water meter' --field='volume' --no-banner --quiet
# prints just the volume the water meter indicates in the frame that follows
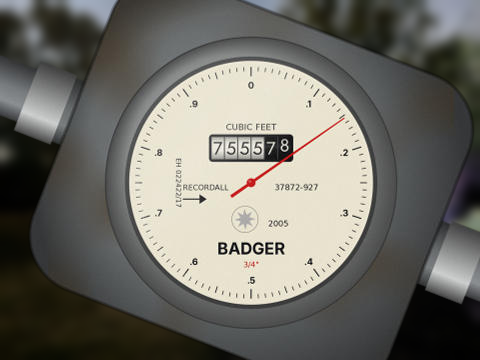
755578.15 ft³
